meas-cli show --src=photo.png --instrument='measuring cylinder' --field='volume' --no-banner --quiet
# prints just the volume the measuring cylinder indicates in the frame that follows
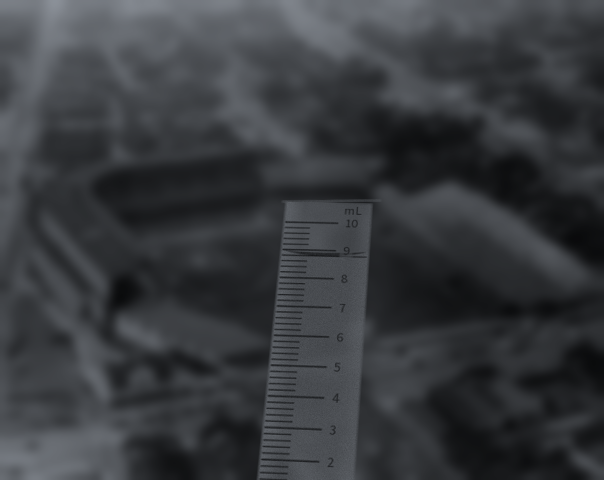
8.8 mL
